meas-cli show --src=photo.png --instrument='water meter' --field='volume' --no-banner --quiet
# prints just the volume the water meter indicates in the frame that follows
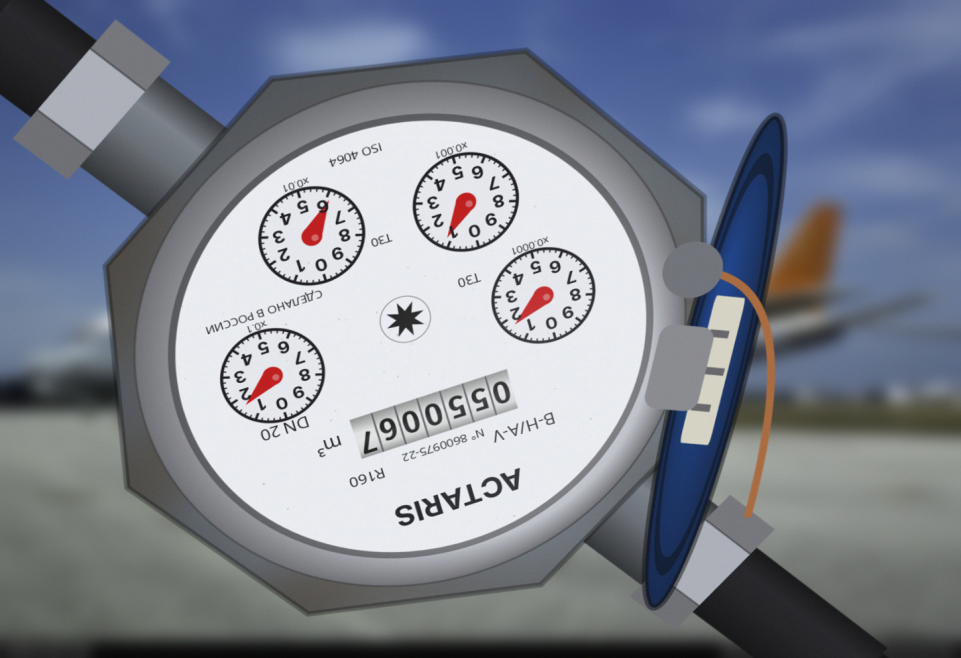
550067.1611 m³
